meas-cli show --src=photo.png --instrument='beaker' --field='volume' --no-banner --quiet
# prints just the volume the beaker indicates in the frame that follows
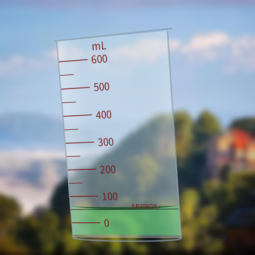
50 mL
